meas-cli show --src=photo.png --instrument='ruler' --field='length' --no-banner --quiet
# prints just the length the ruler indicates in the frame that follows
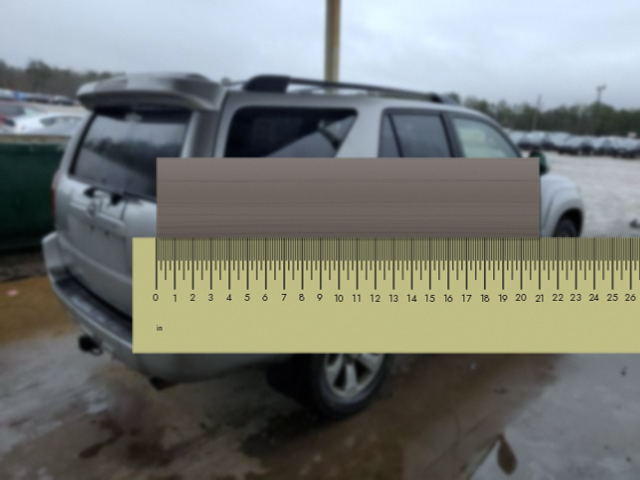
21 in
